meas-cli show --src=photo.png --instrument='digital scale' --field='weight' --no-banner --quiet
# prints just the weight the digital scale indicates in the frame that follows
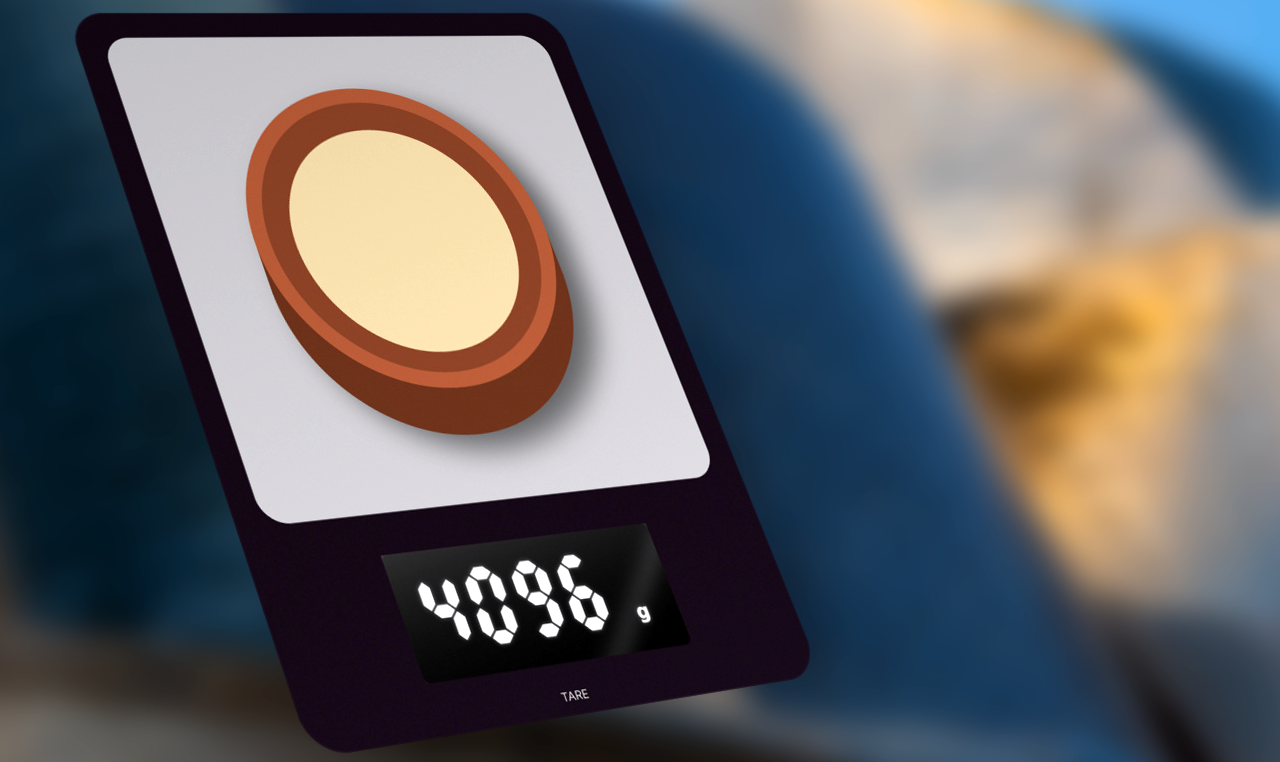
4096 g
